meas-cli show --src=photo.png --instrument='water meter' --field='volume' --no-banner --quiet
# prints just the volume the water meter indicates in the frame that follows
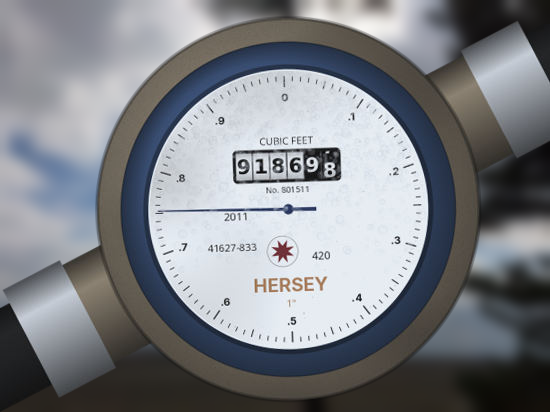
918697.75 ft³
